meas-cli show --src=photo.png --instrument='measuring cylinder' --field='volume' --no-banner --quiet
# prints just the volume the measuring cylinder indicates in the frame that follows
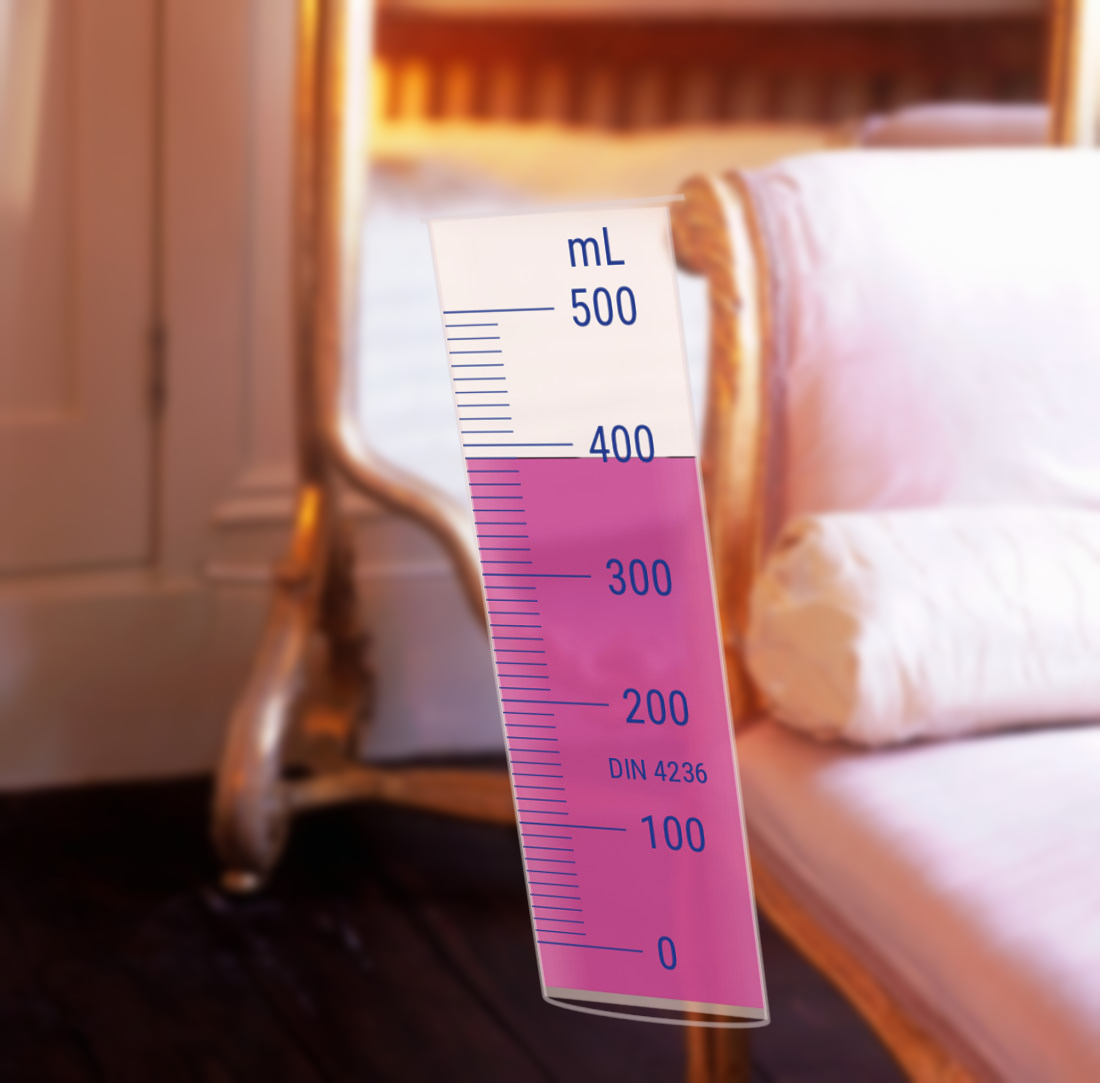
390 mL
